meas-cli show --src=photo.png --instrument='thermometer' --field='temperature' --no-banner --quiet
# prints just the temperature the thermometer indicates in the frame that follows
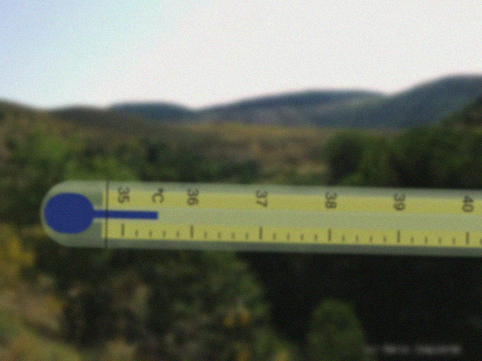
35.5 °C
